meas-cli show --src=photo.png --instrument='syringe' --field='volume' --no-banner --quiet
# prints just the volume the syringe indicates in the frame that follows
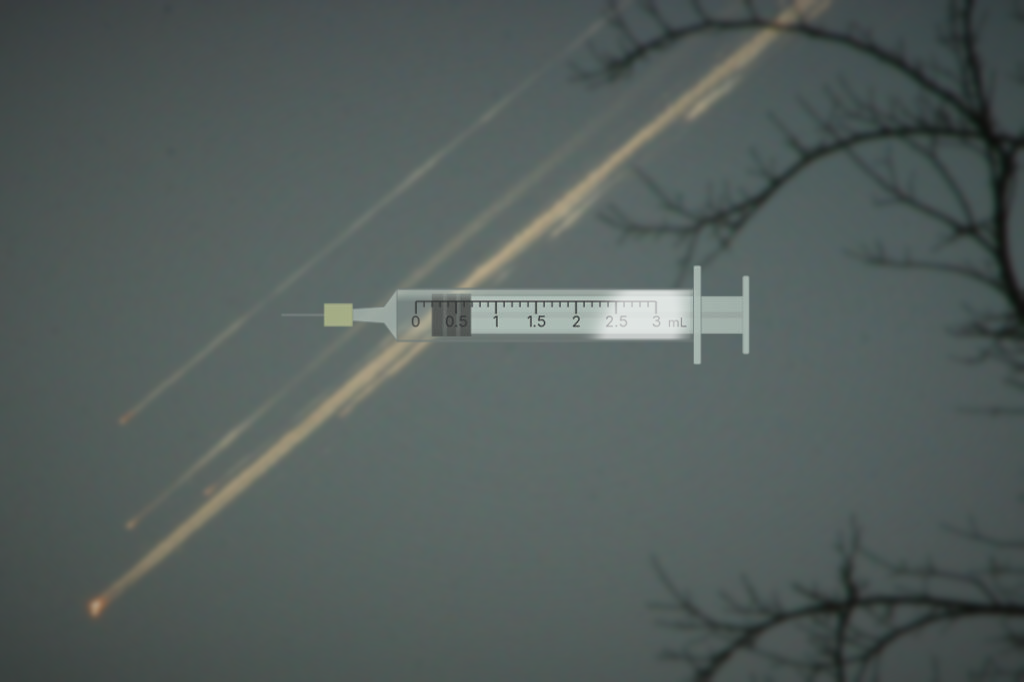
0.2 mL
